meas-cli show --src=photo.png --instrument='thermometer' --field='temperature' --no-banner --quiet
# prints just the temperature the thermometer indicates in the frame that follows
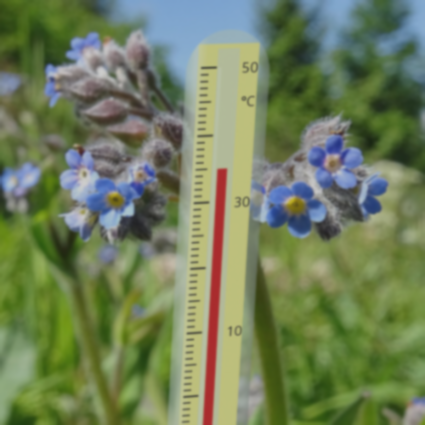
35 °C
